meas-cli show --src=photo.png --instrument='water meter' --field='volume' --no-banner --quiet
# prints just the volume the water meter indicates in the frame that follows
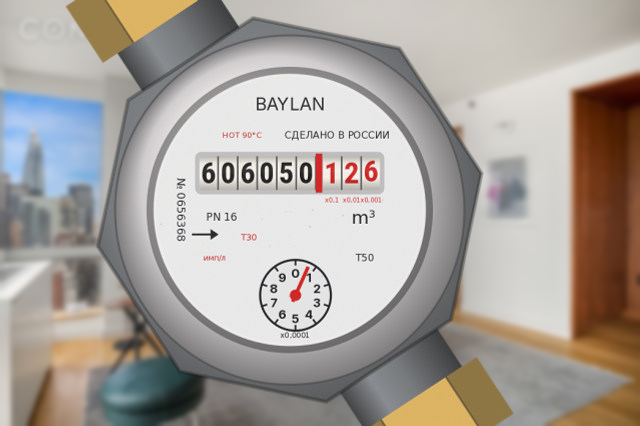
606050.1260 m³
